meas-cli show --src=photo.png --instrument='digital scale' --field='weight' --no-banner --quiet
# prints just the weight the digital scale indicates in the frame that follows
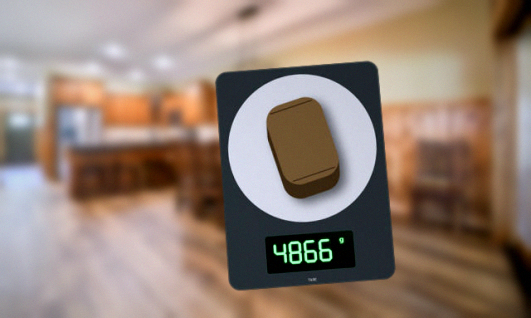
4866 g
